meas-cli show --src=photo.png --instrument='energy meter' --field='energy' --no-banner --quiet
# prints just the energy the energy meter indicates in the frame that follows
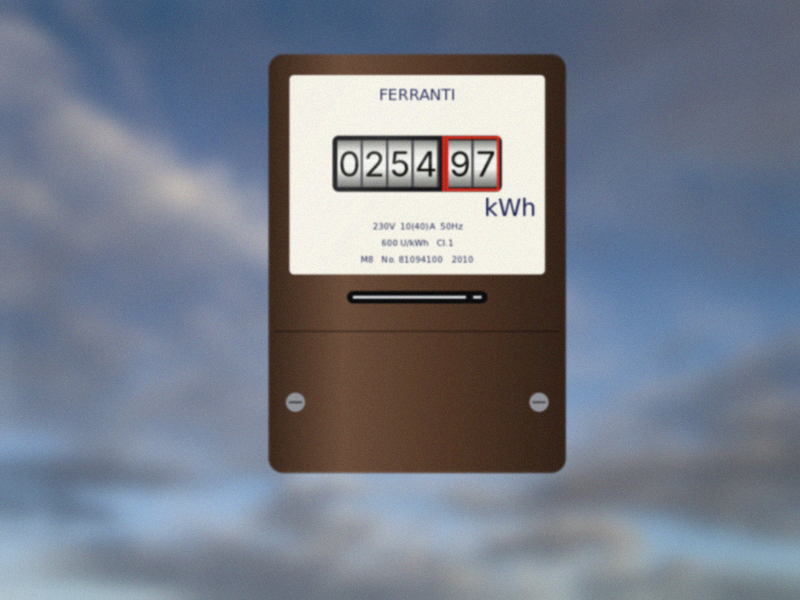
254.97 kWh
